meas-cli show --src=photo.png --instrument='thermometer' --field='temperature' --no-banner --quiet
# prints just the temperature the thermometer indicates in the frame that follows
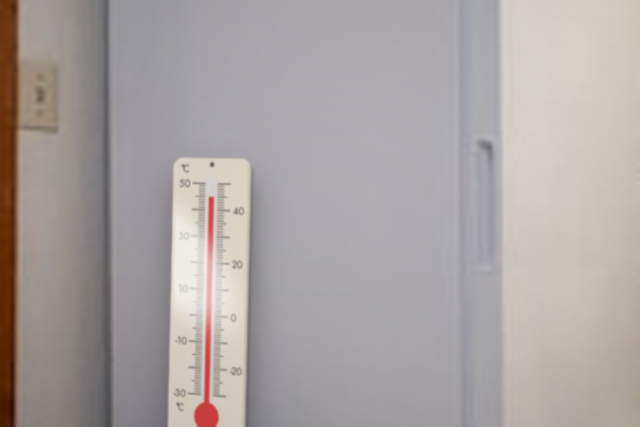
45 °C
